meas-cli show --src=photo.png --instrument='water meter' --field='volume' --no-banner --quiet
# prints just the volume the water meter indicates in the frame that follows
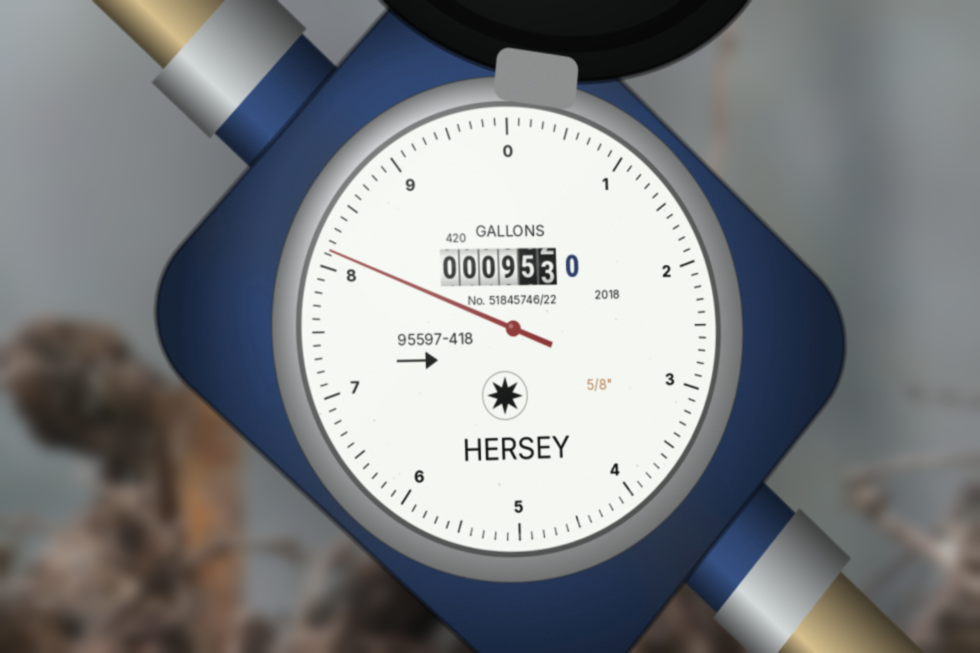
9528.1 gal
